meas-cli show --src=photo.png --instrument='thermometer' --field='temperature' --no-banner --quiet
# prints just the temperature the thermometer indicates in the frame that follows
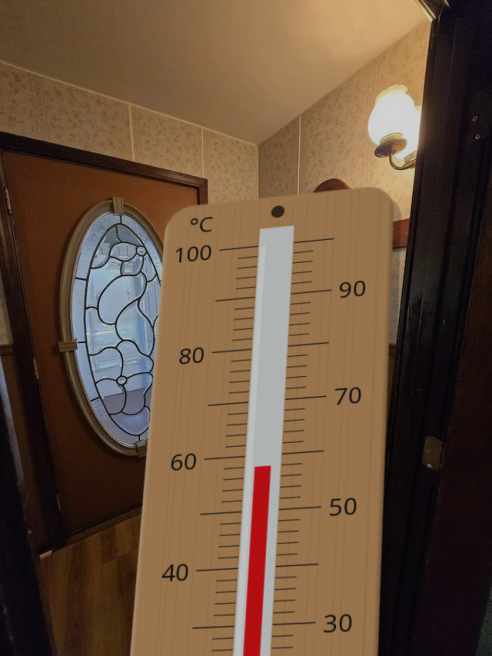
58 °C
